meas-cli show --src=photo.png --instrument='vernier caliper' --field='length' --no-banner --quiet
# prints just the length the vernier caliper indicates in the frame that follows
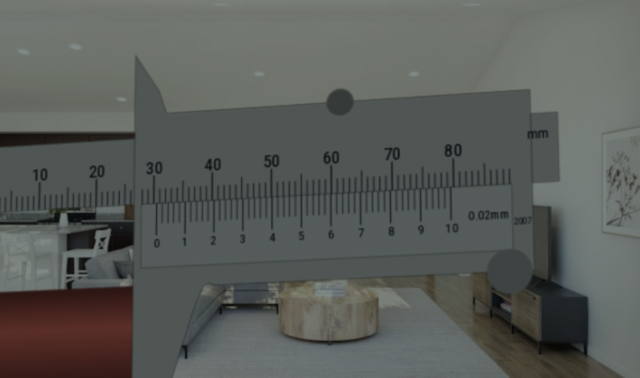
30.5 mm
